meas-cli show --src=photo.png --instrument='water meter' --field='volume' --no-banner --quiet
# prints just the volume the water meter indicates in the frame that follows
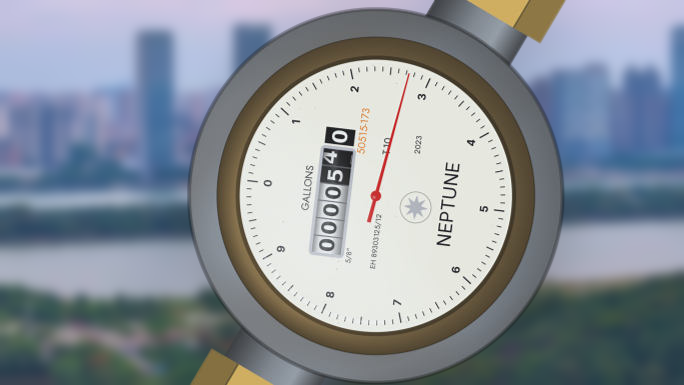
542.7 gal
